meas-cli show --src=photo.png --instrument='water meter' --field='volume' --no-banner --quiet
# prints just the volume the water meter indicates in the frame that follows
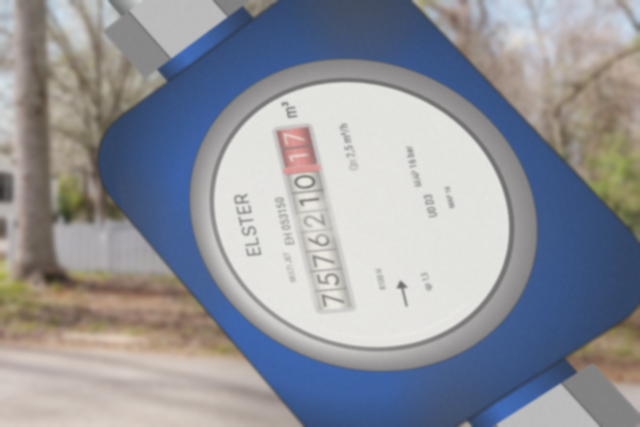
7576210.17 m³
